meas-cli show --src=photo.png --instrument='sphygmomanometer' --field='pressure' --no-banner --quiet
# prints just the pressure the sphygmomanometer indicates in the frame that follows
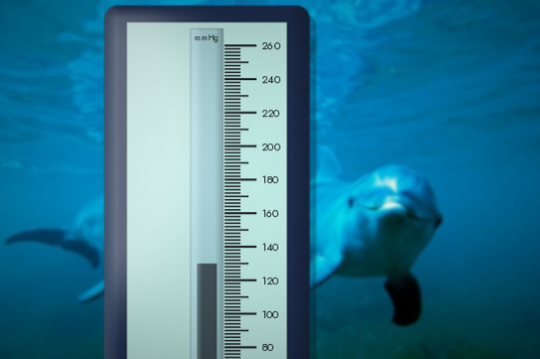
130 mmHg
